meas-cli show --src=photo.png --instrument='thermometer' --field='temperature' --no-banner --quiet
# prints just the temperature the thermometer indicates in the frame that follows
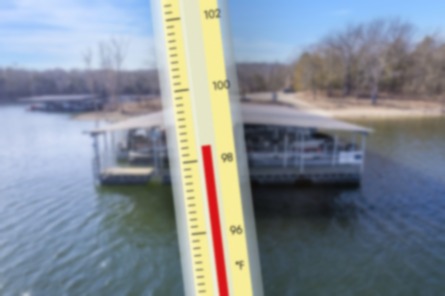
98.4 °F
